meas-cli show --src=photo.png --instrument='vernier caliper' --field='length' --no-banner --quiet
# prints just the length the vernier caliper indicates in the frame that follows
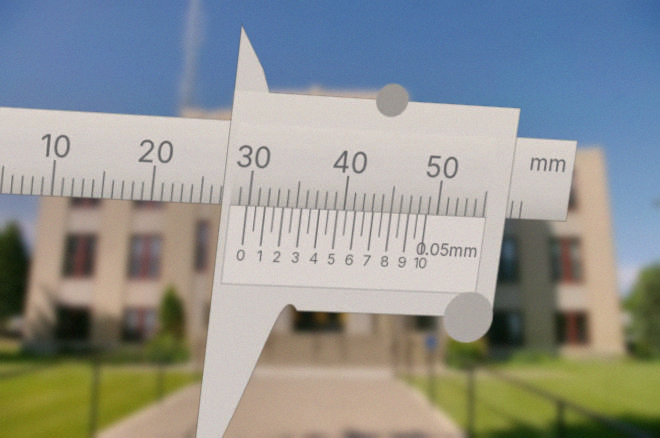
29.8 mm
